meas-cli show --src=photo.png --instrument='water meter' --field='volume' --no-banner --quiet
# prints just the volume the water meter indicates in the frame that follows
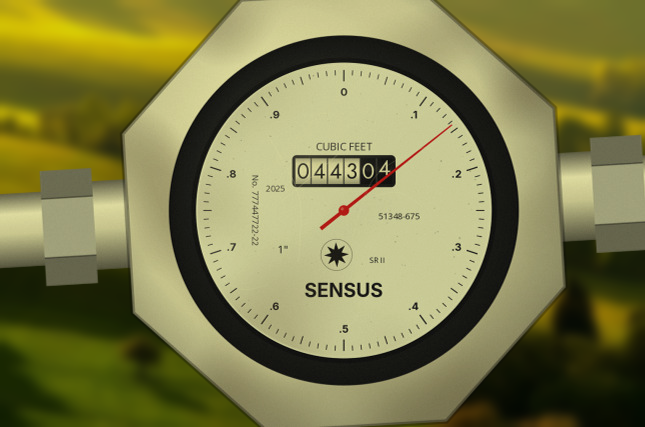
44304.14 ft³
